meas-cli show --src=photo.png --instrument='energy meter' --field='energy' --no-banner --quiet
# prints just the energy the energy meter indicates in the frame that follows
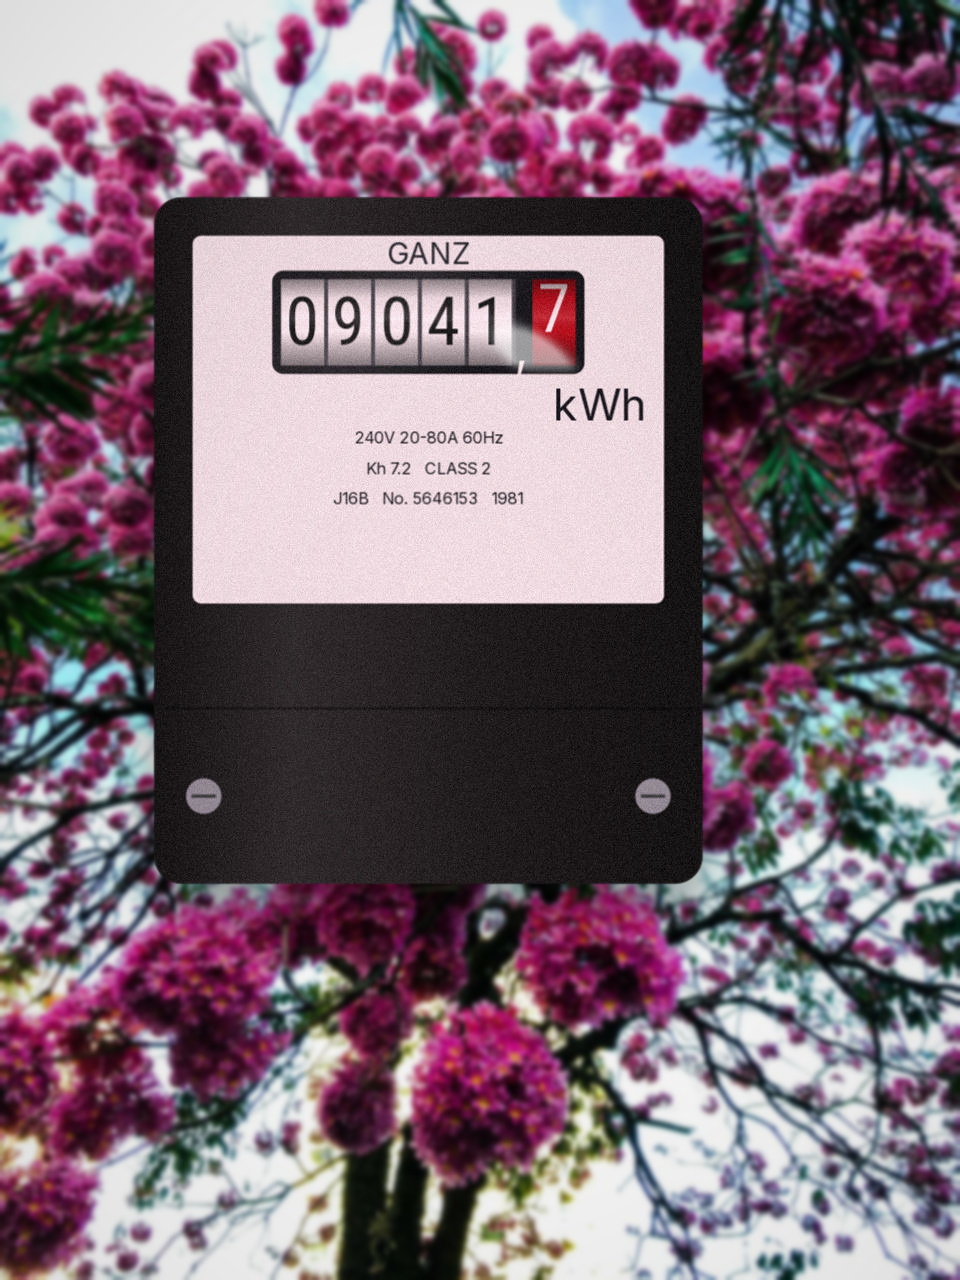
9041.7 kWh
